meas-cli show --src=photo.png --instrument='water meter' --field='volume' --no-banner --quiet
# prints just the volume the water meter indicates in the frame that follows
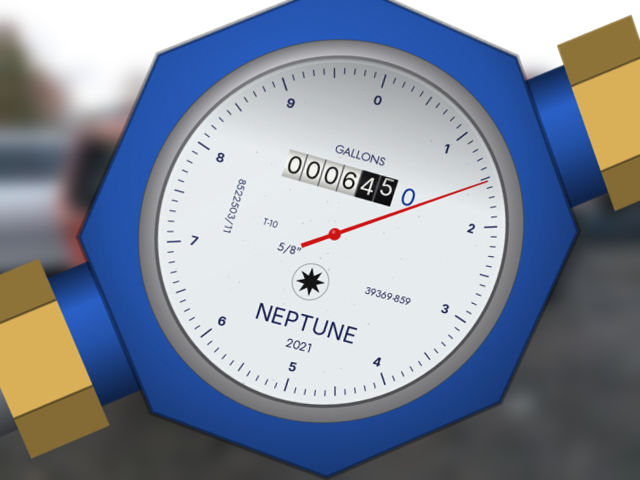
6451.5 gal
